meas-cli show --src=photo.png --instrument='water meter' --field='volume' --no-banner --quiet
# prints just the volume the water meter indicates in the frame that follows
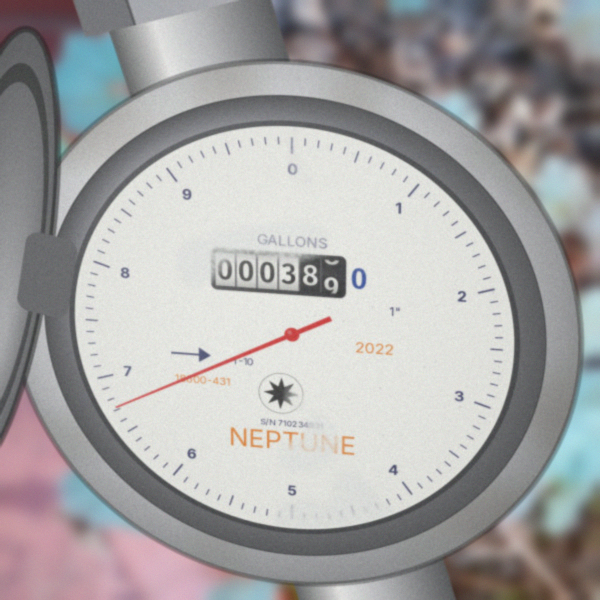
3886.7 gal
